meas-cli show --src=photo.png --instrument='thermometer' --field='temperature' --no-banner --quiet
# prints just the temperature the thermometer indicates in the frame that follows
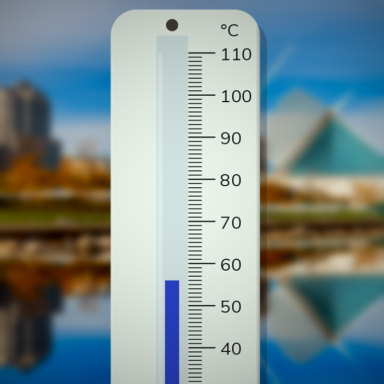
56 °C
